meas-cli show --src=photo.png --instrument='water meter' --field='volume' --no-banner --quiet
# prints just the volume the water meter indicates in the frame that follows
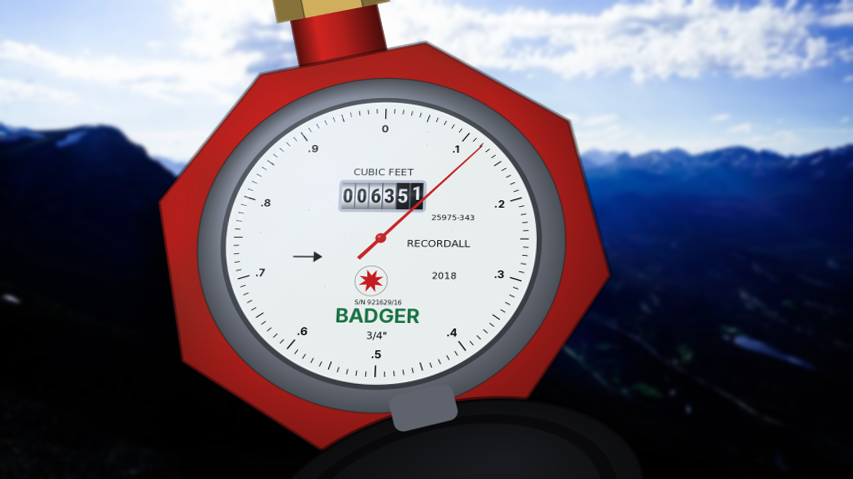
6351.12 ft³
